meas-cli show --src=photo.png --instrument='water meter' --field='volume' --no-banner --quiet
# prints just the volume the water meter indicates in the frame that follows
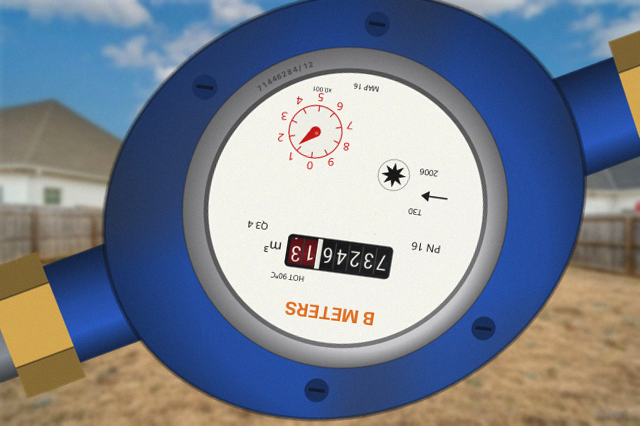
73246.131 m³
